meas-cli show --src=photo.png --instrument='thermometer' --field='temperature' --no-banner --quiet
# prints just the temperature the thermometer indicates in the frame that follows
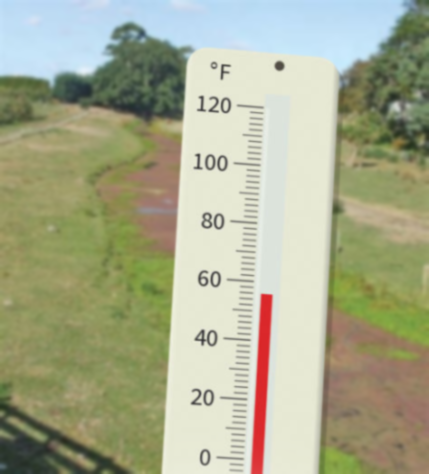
56 °F
